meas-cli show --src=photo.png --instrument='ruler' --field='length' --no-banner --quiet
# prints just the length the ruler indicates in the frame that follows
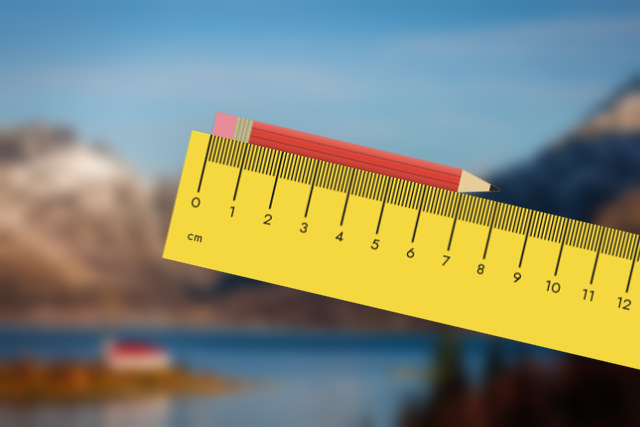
8 cm
